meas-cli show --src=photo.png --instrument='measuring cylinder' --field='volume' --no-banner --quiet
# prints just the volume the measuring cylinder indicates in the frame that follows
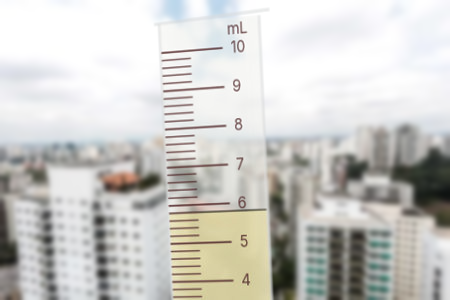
5.8 mL
